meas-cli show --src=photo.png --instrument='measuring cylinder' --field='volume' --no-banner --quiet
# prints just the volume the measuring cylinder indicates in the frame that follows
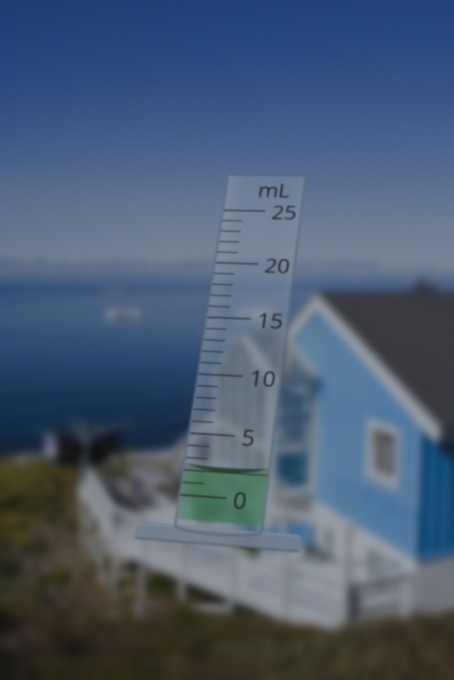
2 mL
